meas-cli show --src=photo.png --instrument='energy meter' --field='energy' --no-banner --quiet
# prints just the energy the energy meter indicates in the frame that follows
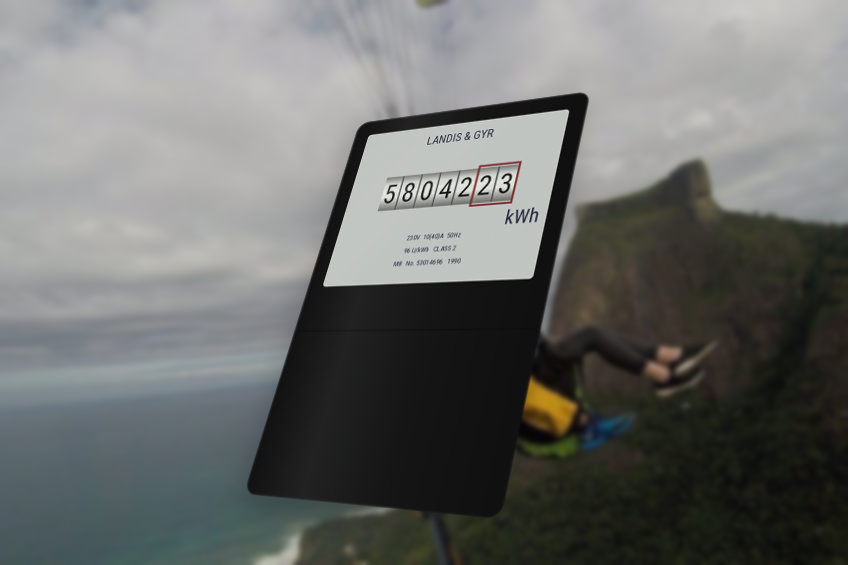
58042.23 kWh
